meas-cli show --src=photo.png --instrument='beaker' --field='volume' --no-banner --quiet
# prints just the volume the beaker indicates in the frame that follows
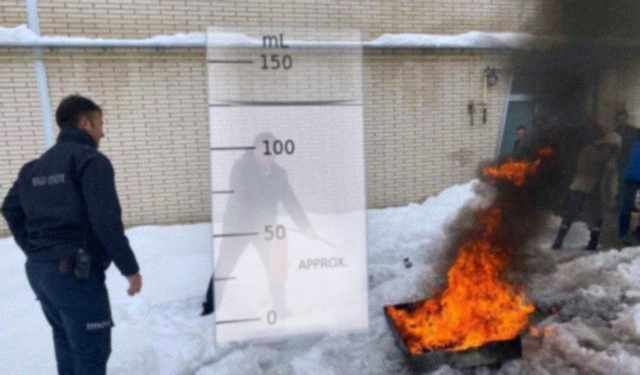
125 mL
